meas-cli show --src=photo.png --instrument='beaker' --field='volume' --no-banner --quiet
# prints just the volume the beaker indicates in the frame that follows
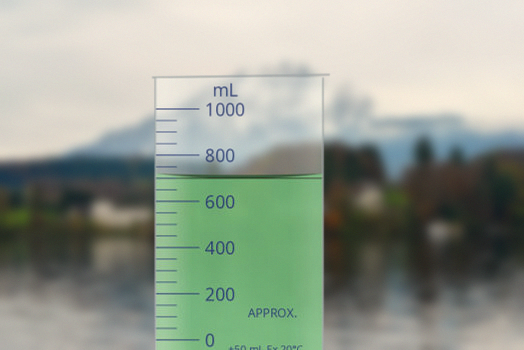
700 mL
